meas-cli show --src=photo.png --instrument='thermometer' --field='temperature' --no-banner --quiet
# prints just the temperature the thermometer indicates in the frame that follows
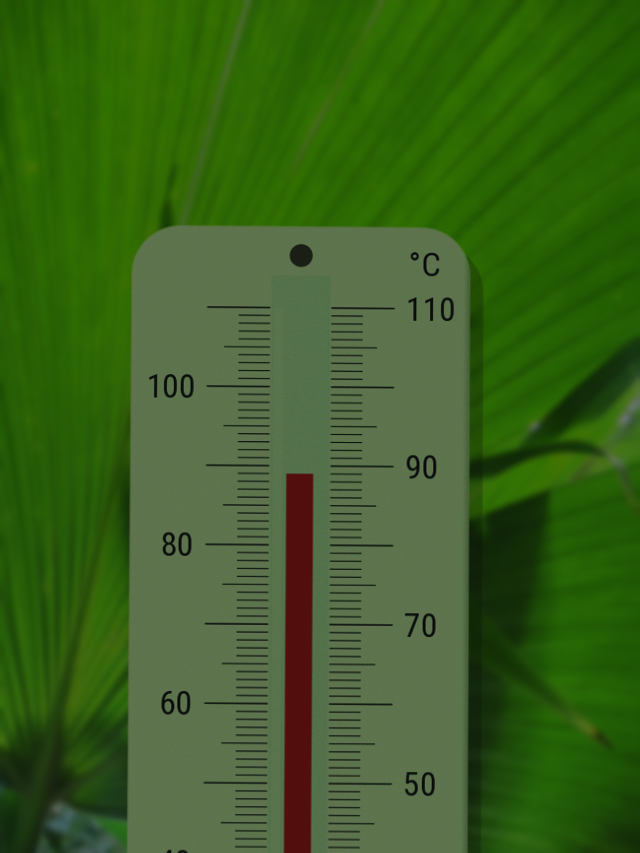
89 °C
